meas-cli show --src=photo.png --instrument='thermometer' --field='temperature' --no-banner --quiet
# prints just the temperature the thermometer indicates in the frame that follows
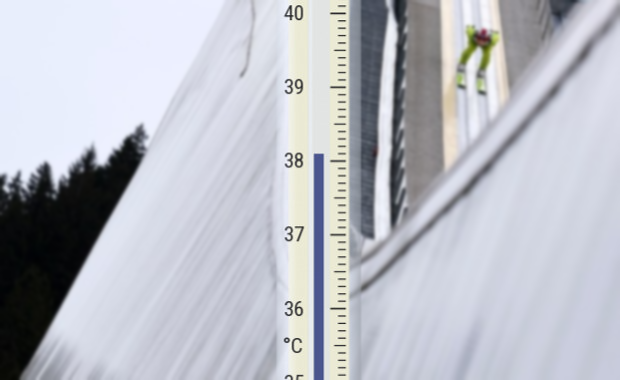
38.1 °C
